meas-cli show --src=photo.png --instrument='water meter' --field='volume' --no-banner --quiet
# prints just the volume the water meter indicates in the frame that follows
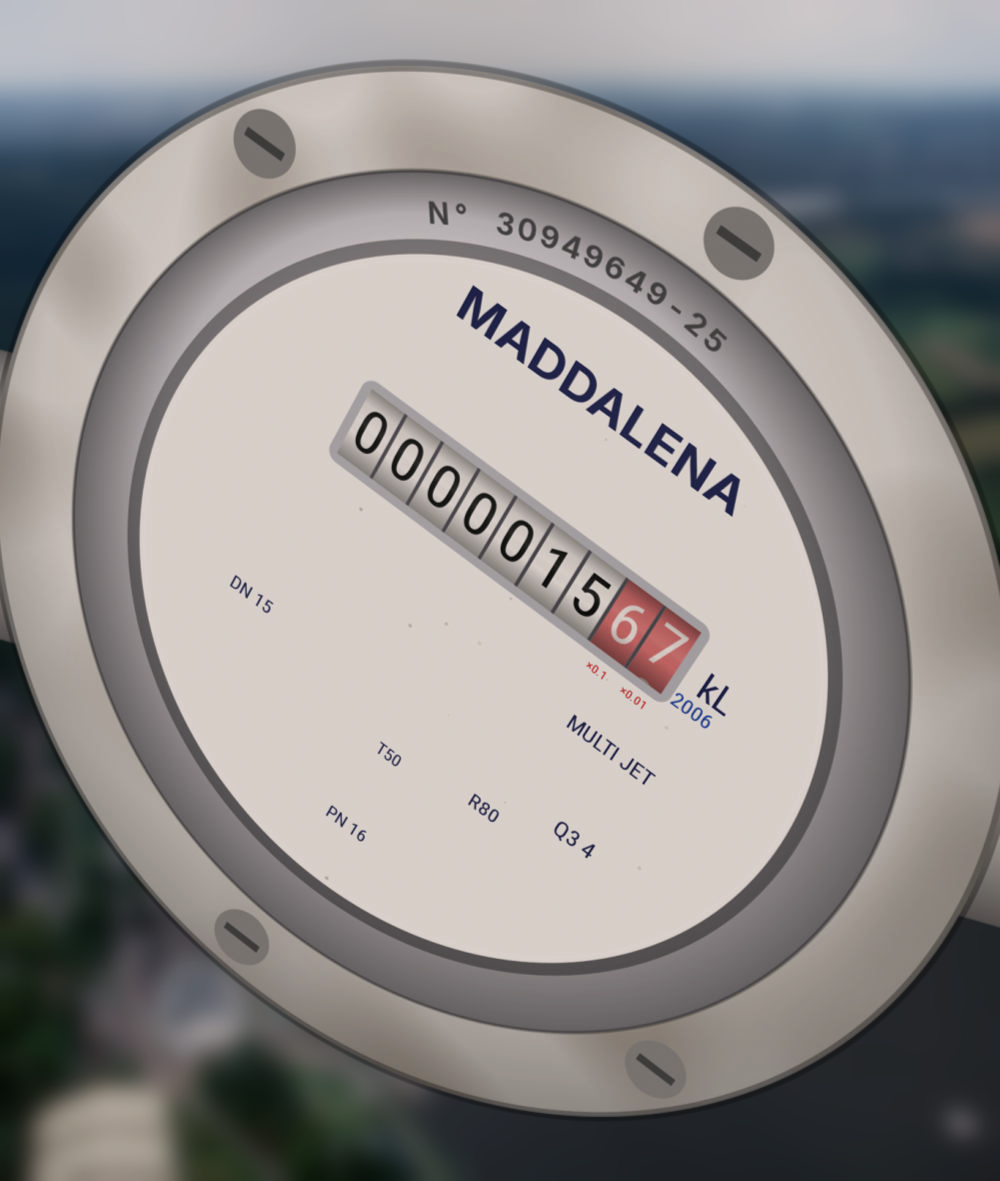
15.67 kL
